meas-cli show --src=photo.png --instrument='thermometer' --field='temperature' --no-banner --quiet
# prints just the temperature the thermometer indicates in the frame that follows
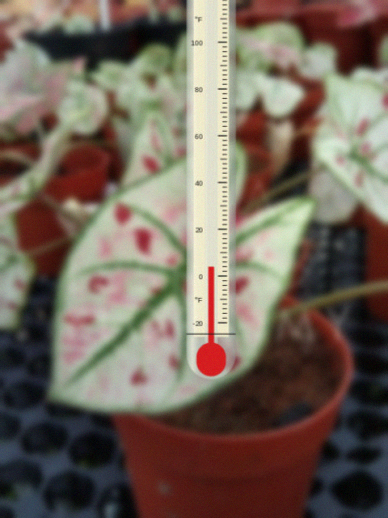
4 °F
